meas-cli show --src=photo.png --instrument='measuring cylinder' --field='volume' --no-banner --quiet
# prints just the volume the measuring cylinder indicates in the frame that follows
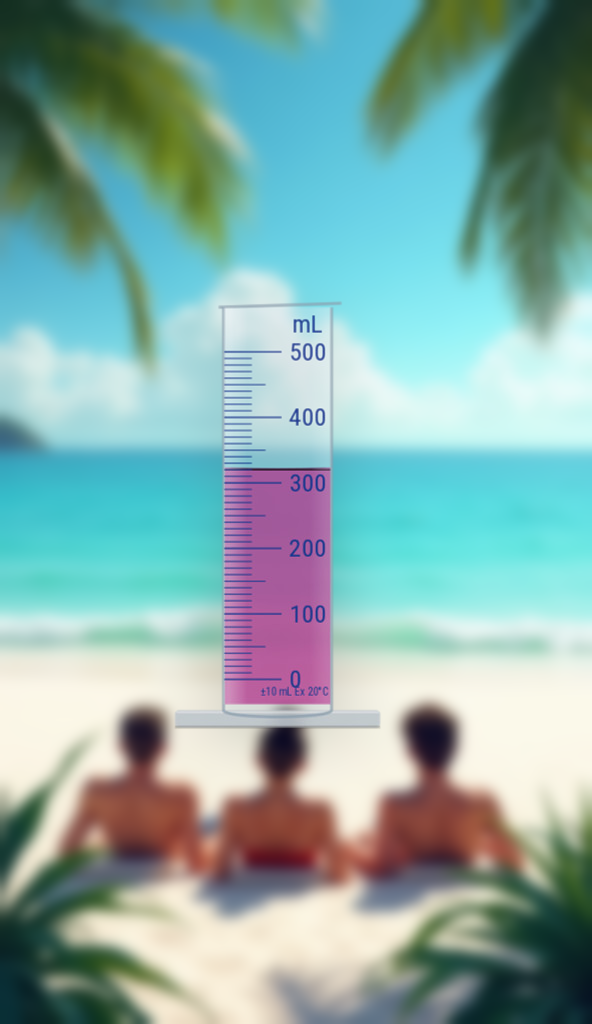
320 mL
